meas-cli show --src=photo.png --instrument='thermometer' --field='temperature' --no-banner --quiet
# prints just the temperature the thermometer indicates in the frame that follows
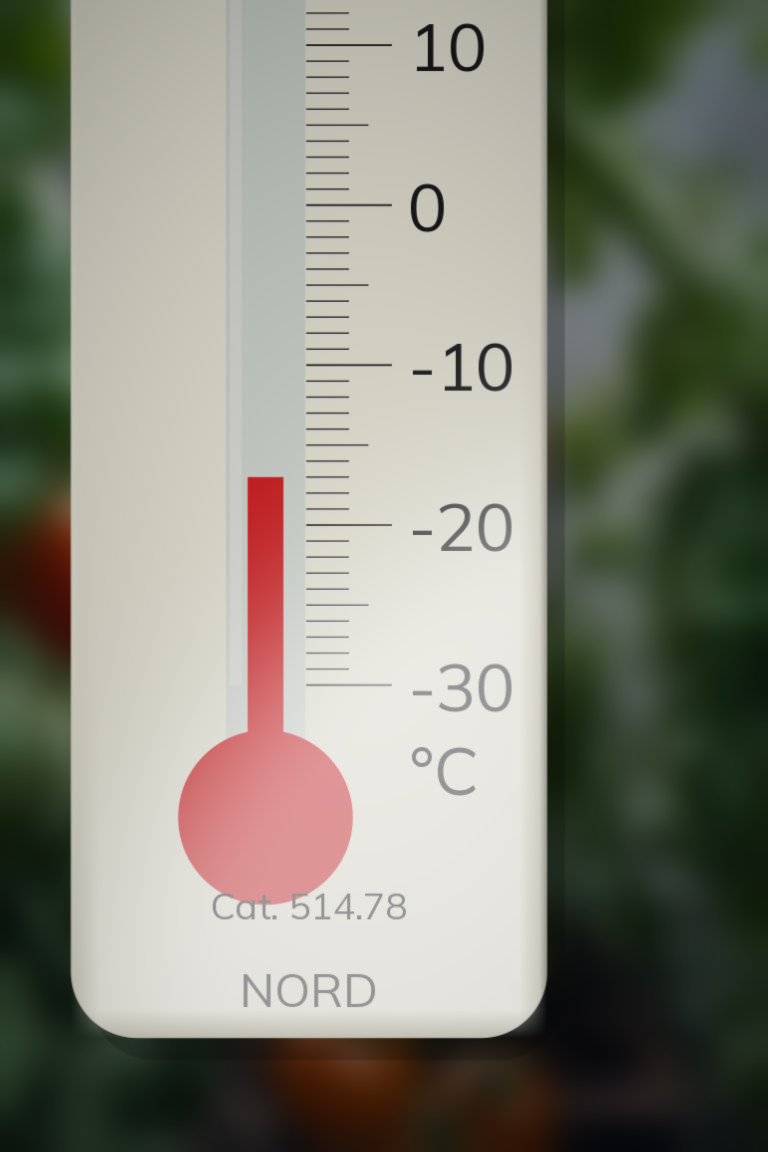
-17 °C
